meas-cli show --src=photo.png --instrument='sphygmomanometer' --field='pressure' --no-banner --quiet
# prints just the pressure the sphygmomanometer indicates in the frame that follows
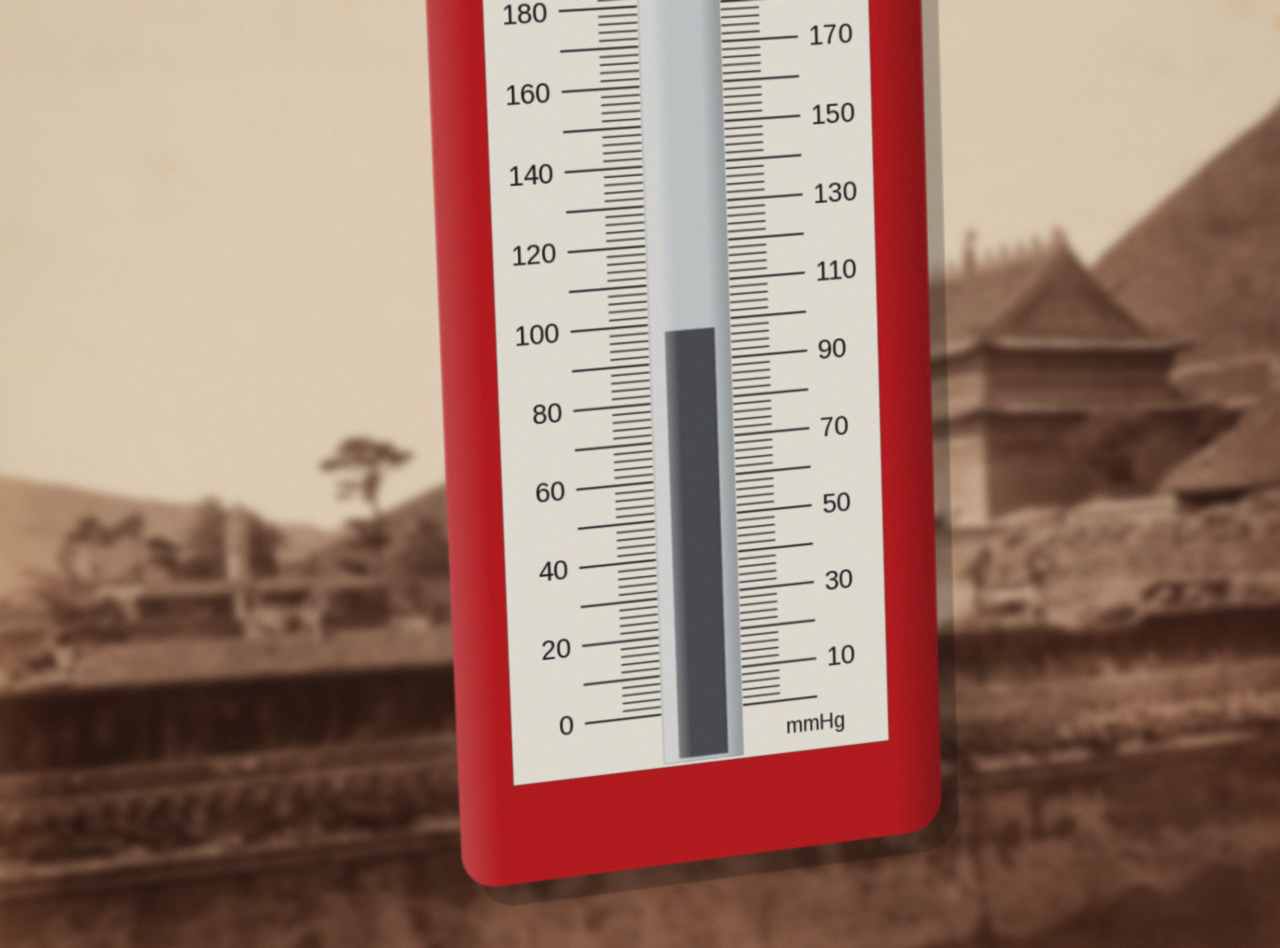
98 mmHg
